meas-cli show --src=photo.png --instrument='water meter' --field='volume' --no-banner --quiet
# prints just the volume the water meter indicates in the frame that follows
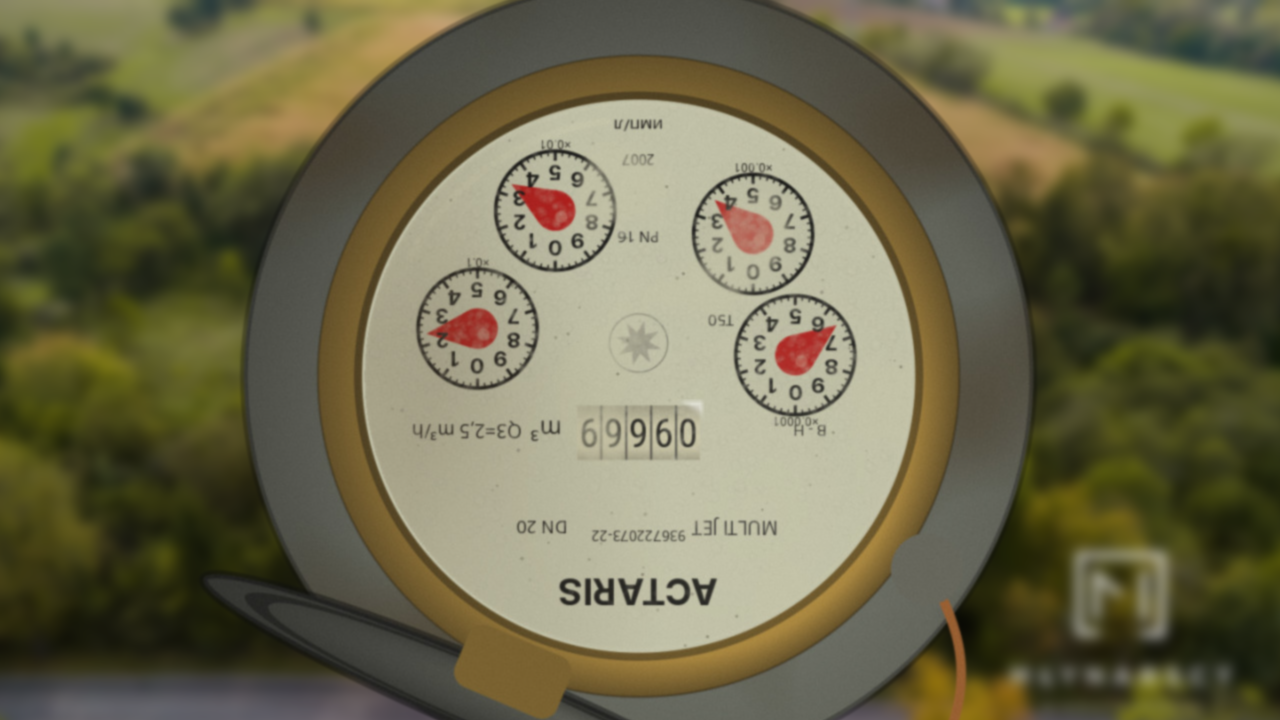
9669.2336 m³
